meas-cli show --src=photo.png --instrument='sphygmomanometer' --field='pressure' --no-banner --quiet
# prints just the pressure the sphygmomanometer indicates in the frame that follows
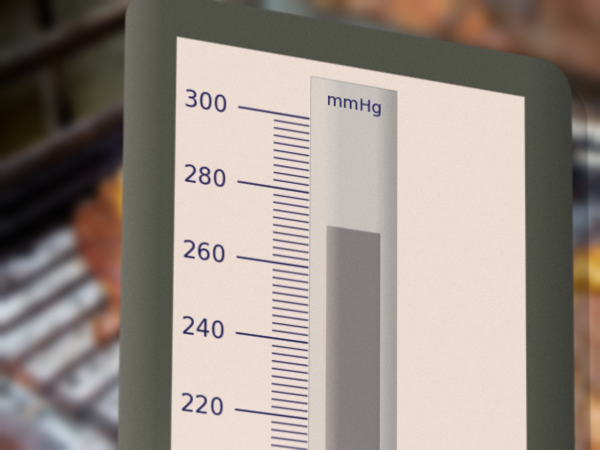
272 mmHg
